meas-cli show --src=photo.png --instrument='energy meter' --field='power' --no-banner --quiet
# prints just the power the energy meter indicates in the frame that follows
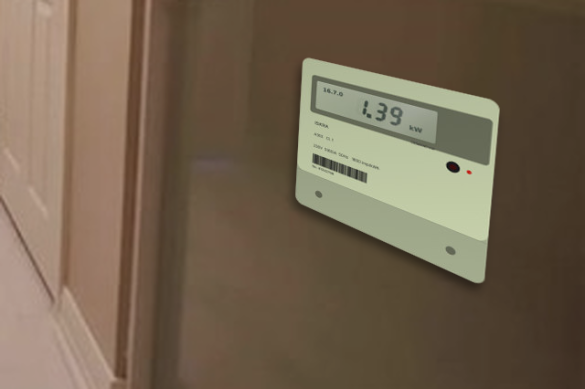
1.39 kW
